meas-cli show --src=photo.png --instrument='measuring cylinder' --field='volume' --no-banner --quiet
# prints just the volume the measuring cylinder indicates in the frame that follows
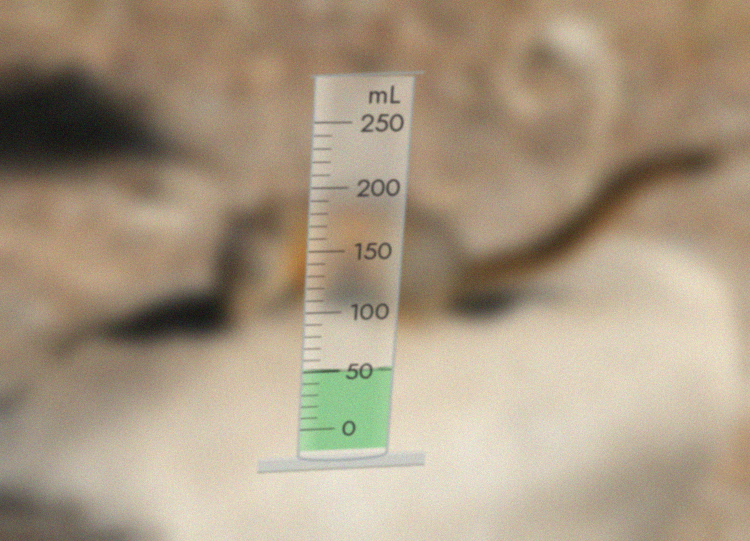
50 mL
